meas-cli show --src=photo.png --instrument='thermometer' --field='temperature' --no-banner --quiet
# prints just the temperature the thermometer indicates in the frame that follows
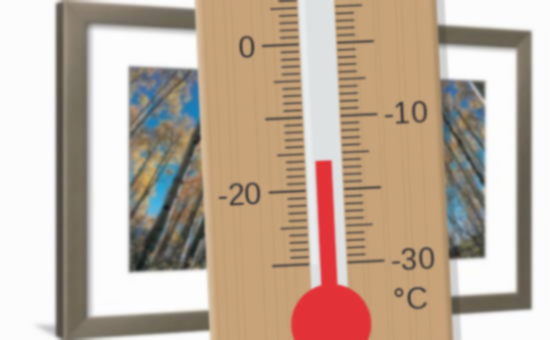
-16 °C
